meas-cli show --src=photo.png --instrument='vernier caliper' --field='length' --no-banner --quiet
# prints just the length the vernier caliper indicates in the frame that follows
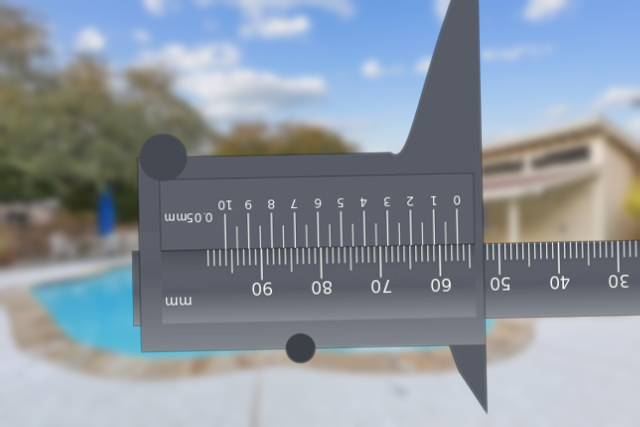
57.0 mm
